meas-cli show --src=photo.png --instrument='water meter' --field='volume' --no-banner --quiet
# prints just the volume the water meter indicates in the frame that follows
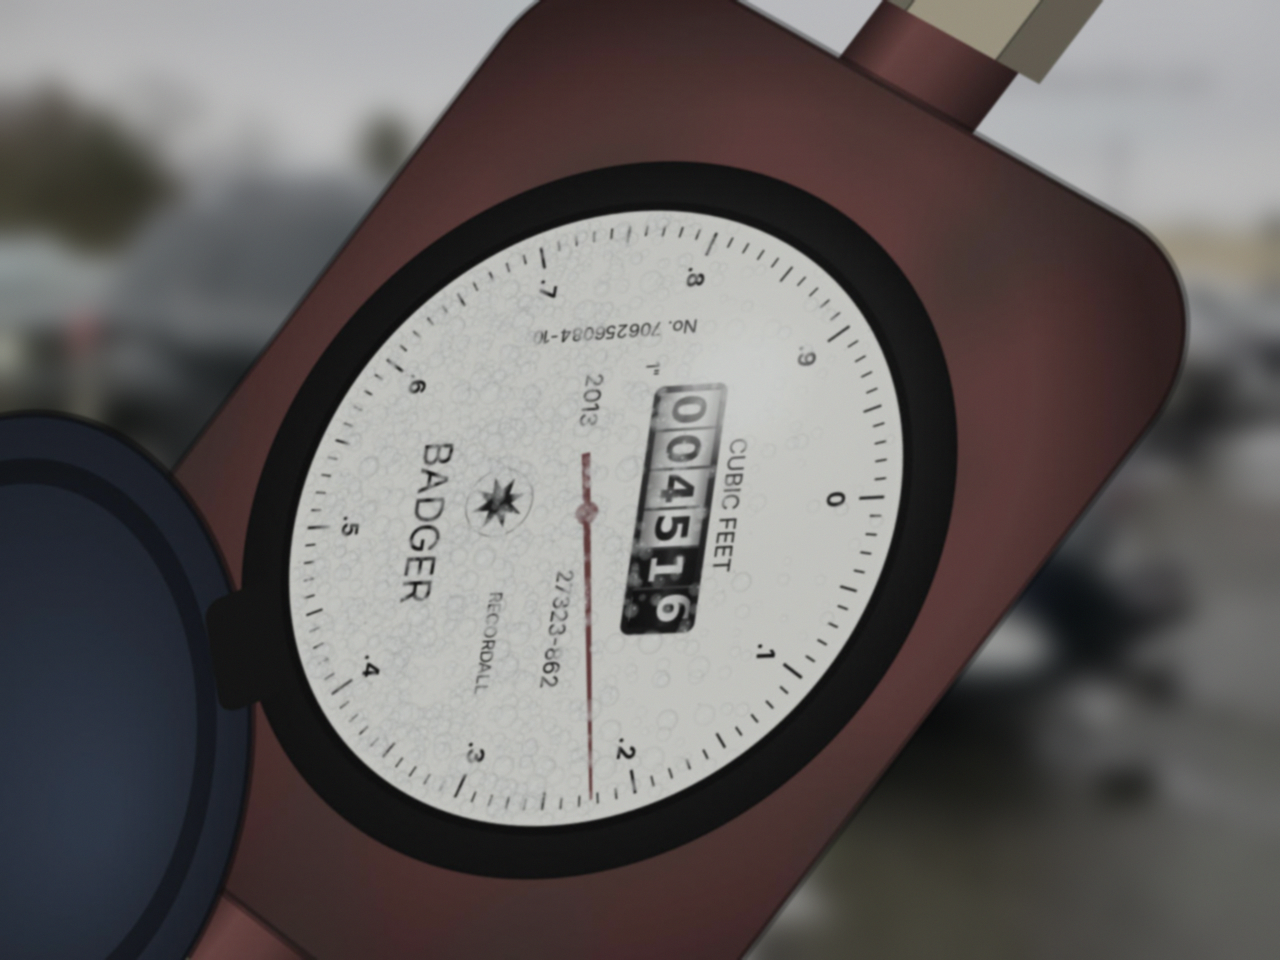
4516.22 ft³
